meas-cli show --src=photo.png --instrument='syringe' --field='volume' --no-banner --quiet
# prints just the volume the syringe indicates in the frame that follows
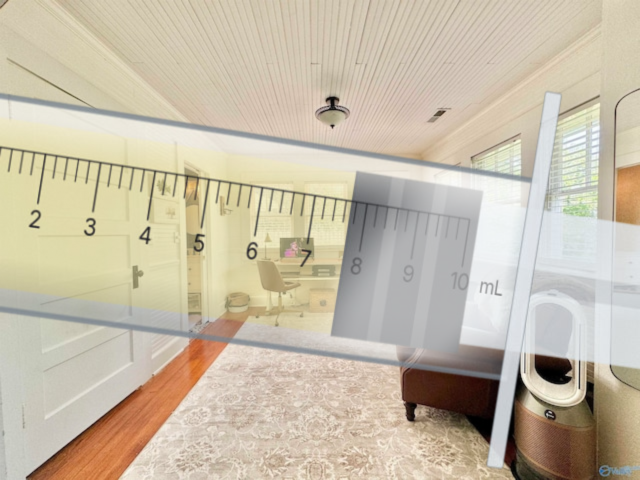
7.7 mL
